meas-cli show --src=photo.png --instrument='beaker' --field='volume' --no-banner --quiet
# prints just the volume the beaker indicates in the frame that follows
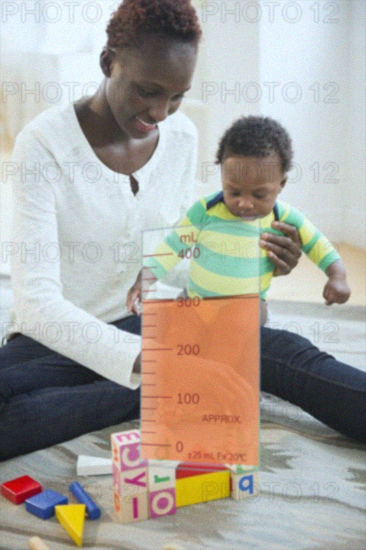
300 mL
